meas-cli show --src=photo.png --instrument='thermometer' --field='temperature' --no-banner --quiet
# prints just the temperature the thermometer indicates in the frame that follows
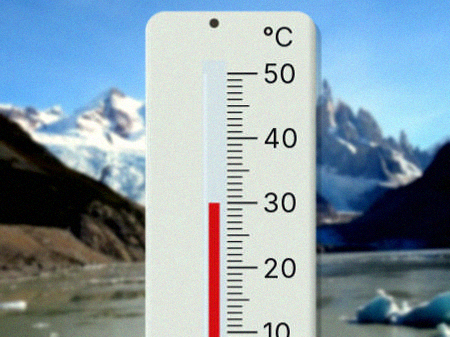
30 °C
